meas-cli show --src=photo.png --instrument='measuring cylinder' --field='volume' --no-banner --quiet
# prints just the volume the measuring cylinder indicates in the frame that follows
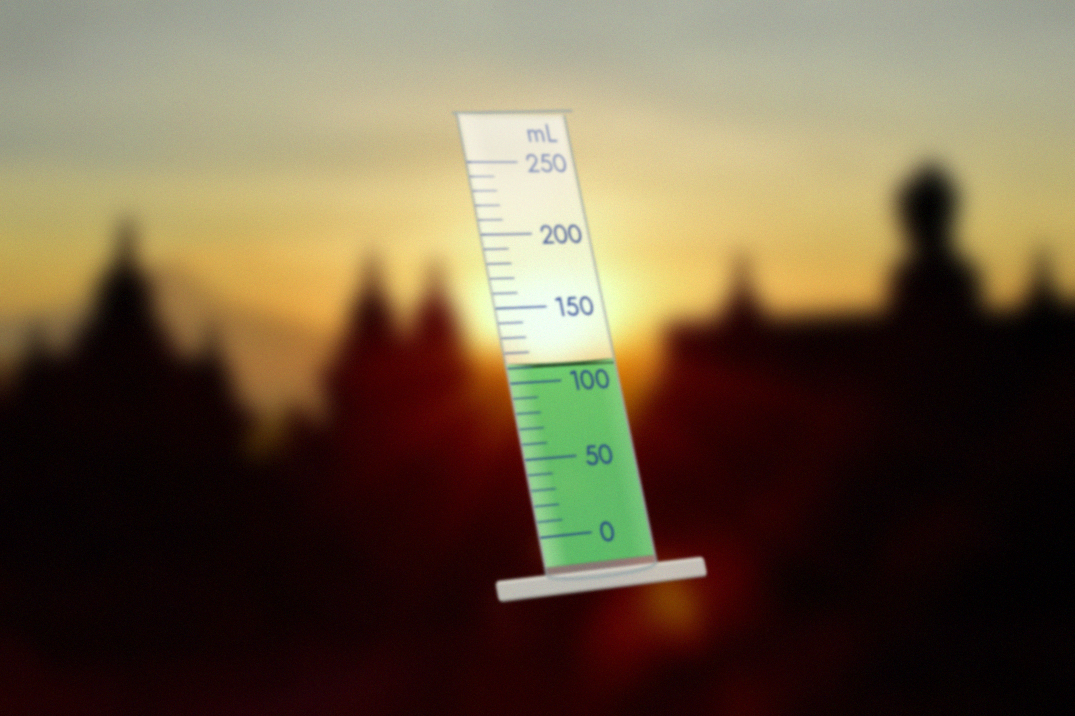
110 mL
